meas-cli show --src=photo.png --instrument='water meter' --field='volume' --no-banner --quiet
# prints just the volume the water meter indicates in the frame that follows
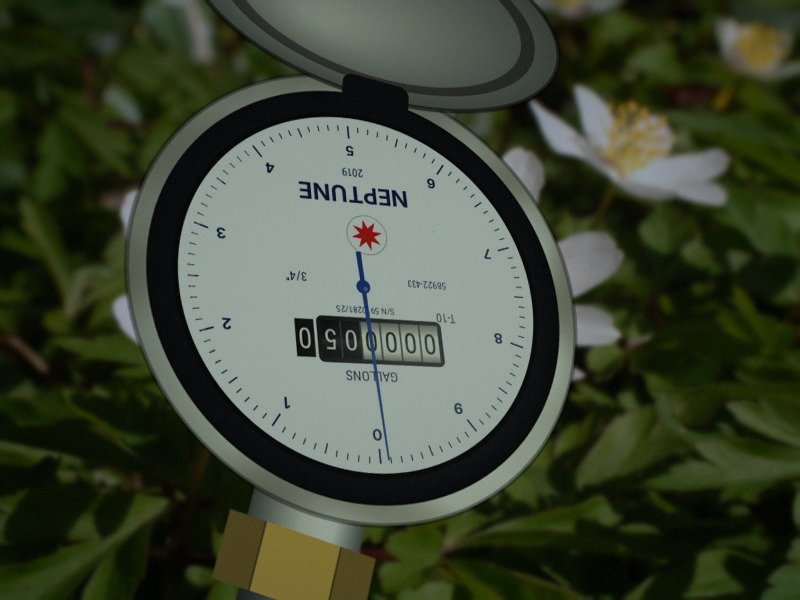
49.9 gal
